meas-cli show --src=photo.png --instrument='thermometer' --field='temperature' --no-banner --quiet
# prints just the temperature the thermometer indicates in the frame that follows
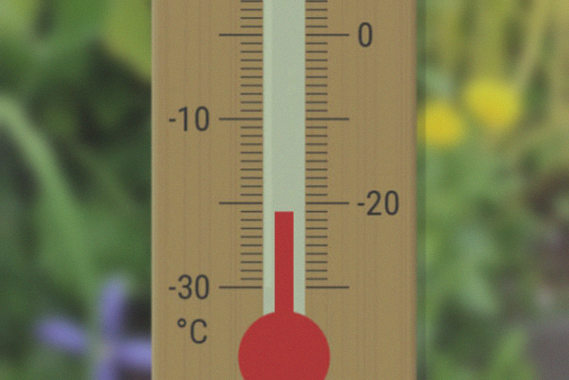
-21 °C
